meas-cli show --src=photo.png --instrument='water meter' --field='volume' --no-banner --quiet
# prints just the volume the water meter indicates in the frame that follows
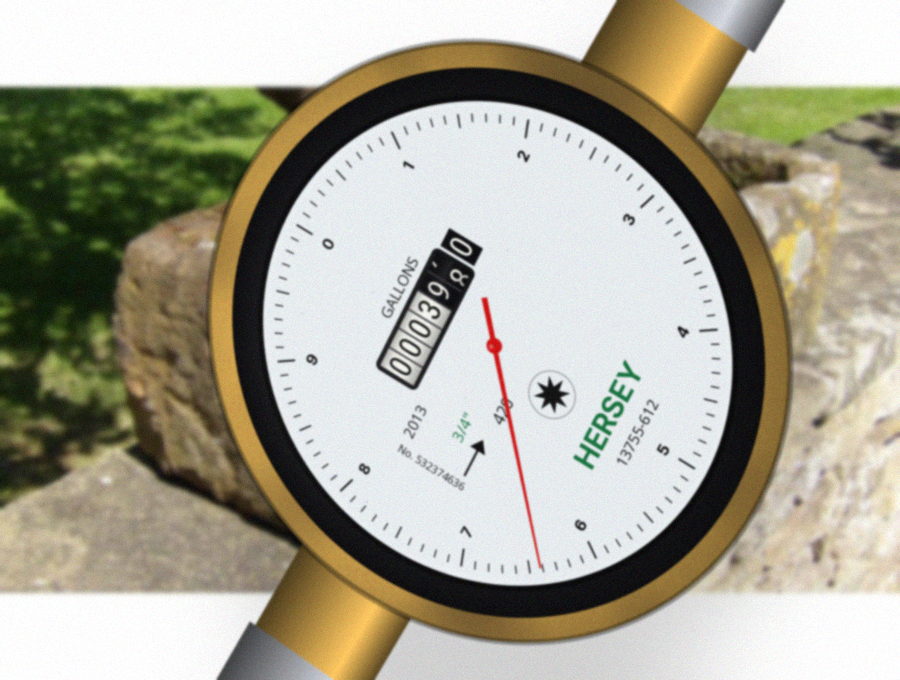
3976.4 gal
